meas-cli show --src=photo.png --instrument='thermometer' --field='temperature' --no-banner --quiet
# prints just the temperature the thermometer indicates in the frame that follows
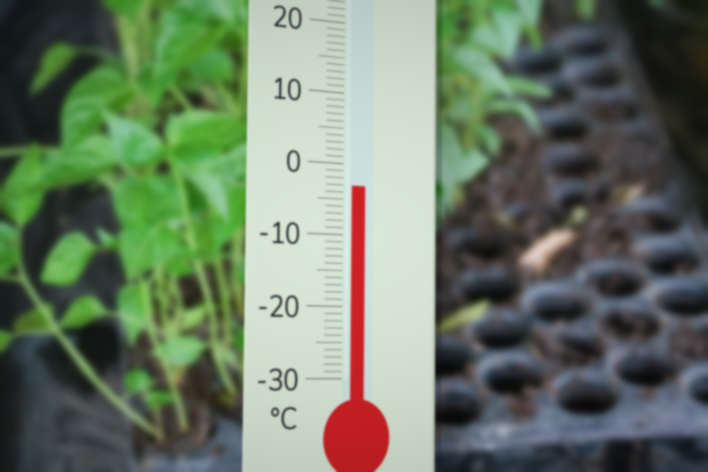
-3 °C
